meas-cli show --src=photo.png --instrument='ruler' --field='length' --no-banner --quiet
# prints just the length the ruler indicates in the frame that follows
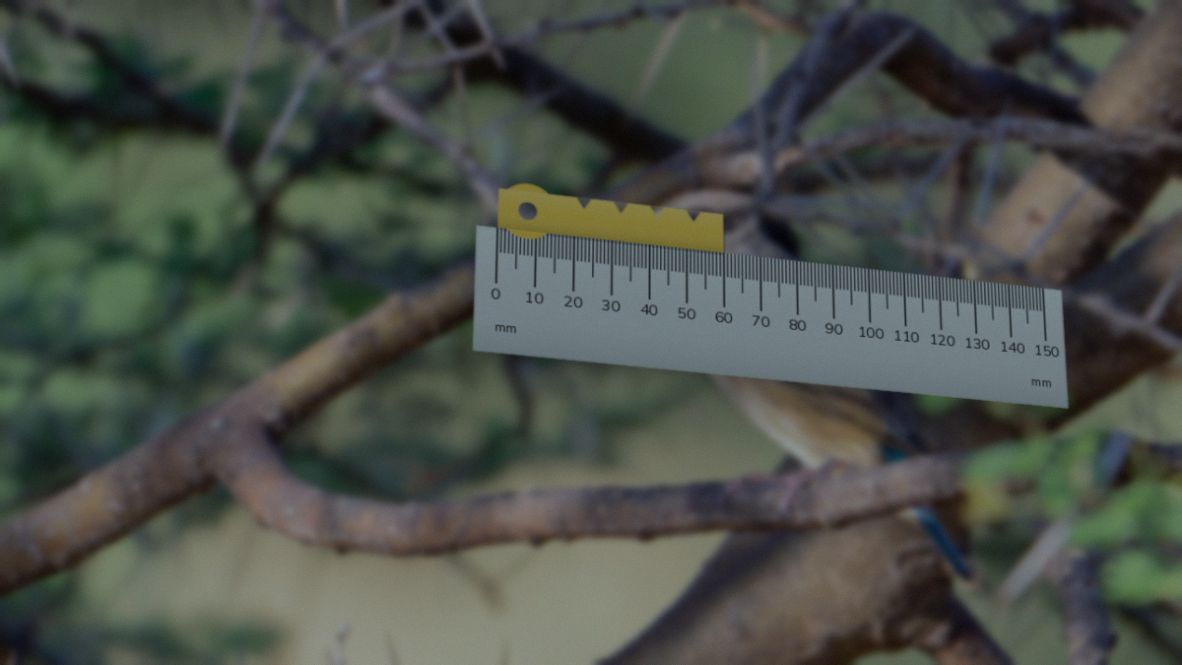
60 mm
